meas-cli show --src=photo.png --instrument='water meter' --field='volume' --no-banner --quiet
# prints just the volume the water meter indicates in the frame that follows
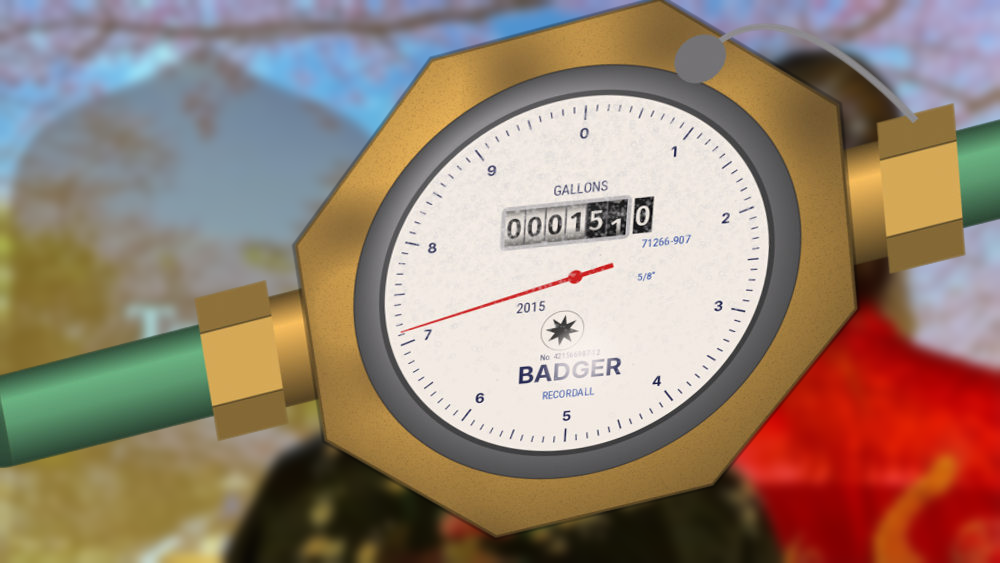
1507.1 gal
